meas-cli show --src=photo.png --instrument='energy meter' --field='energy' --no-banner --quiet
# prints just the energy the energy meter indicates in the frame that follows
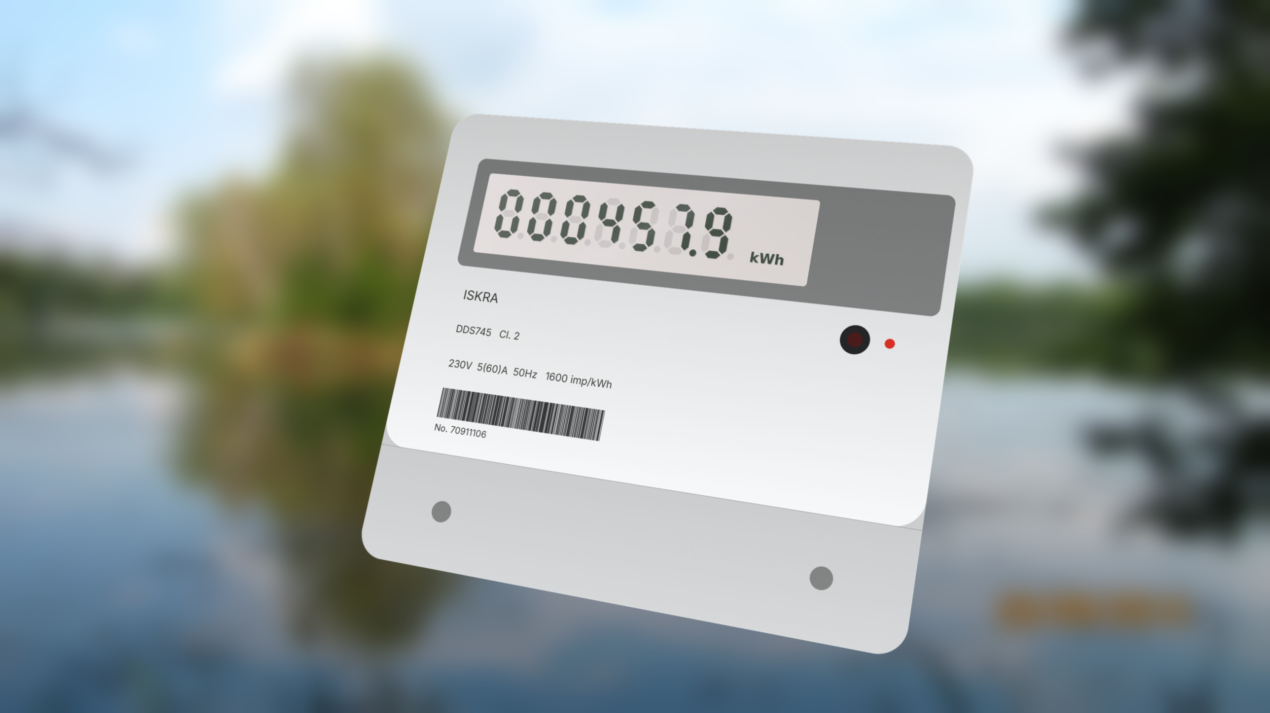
457.9 kWh
